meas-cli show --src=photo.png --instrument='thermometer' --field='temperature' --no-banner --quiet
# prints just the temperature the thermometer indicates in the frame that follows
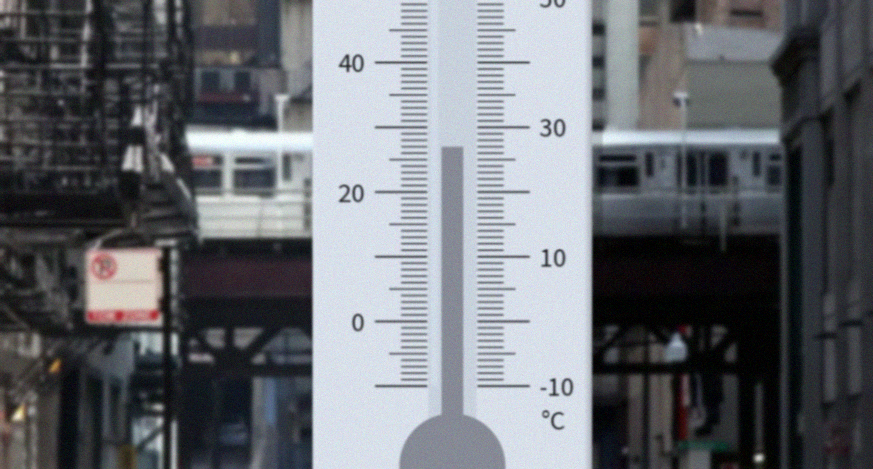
27 °C
